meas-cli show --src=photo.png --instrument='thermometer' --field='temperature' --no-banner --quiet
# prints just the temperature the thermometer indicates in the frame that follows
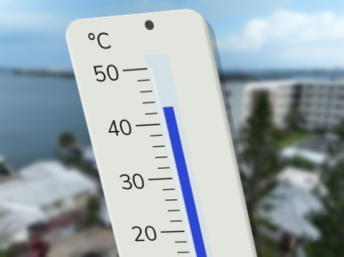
43 °C
